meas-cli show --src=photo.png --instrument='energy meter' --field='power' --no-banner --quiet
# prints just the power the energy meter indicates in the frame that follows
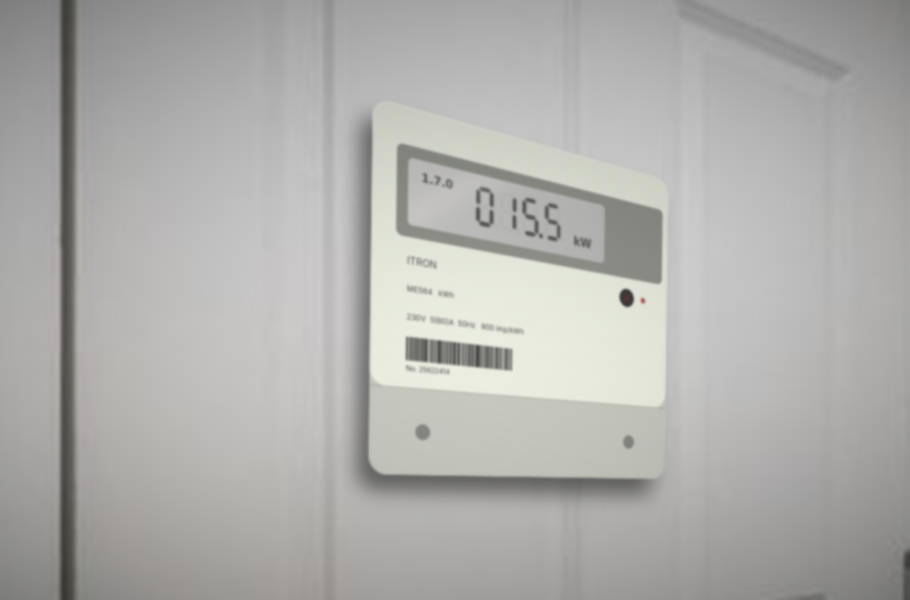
15.5 kW
